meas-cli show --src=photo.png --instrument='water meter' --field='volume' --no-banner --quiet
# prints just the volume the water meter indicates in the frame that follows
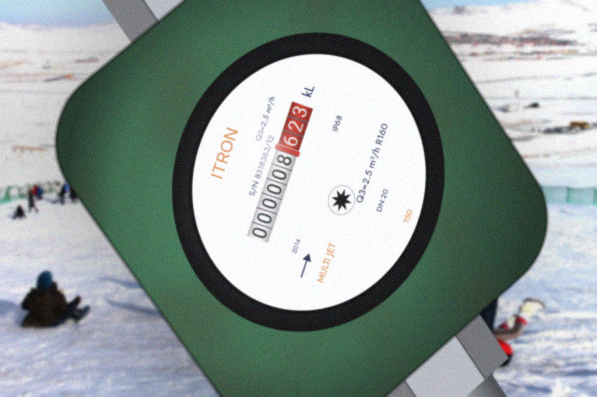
8.623 kL
